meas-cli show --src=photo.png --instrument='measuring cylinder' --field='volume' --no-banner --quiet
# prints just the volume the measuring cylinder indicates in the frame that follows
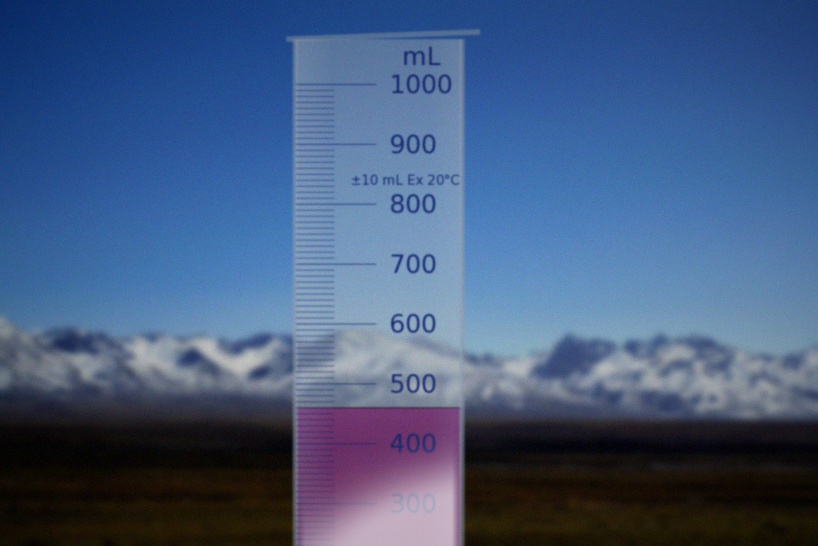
460 mL
